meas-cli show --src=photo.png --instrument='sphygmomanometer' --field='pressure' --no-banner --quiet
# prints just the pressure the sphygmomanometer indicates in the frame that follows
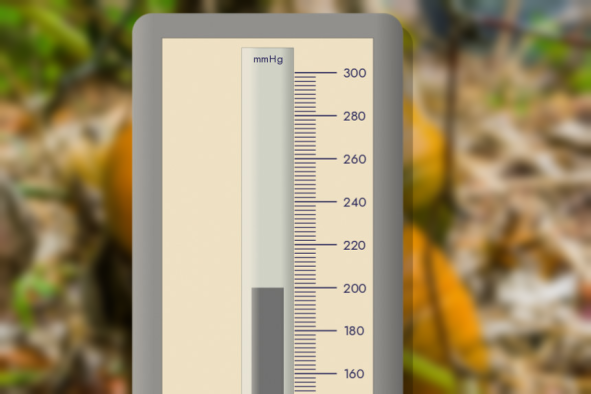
200 mmHg
